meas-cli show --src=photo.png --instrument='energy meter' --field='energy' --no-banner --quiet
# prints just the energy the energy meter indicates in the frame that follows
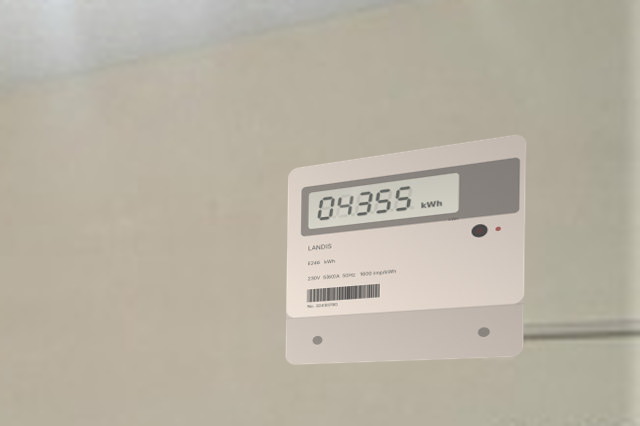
4355 kWh
